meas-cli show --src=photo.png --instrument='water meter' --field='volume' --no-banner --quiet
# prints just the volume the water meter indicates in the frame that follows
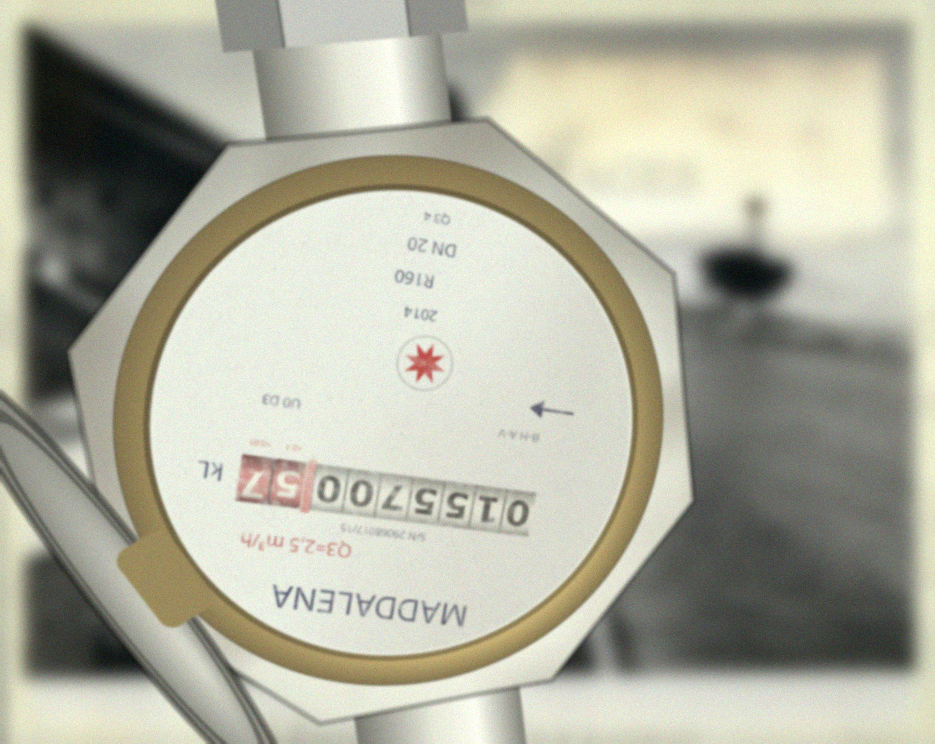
155700.57 kL
